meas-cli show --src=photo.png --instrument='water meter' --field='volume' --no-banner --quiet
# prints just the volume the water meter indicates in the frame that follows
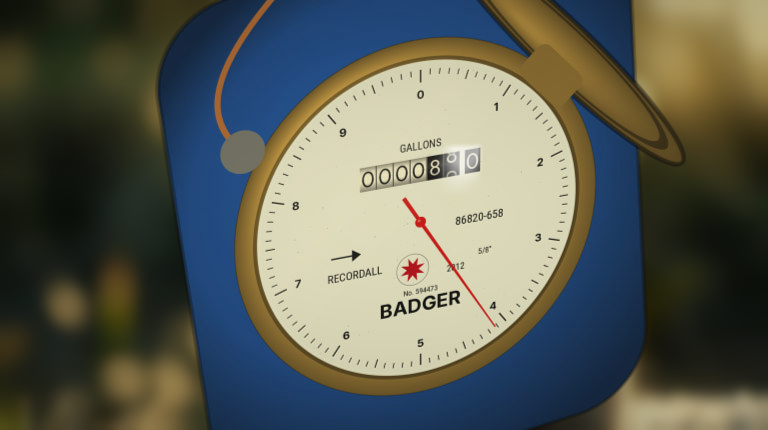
884.1 gal
